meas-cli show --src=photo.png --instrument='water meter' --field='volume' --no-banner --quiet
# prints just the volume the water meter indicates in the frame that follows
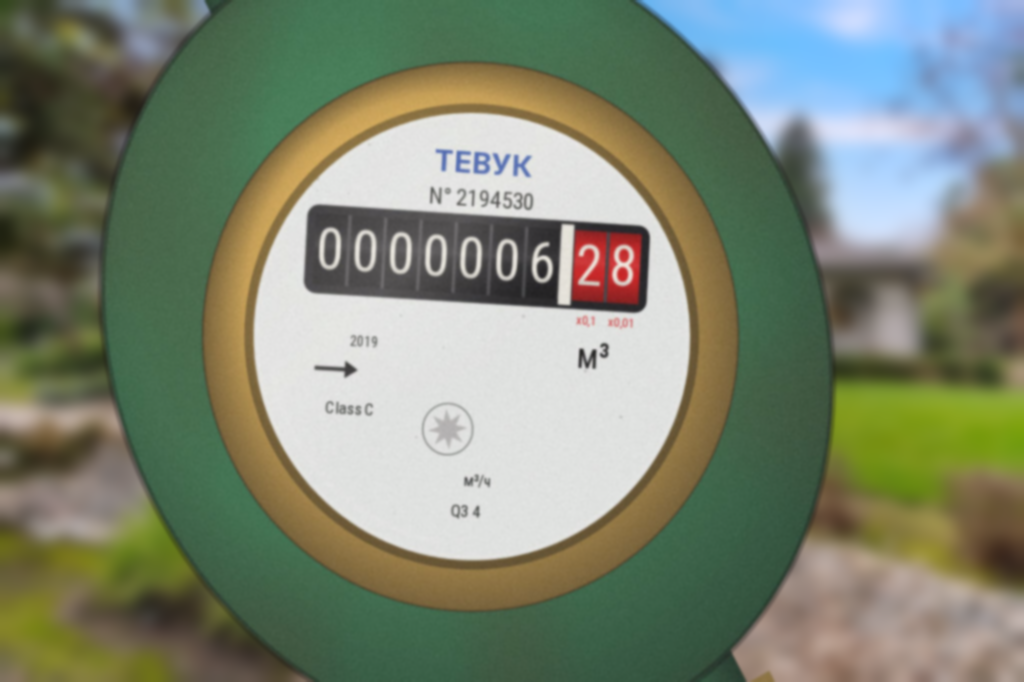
6.28 m³
